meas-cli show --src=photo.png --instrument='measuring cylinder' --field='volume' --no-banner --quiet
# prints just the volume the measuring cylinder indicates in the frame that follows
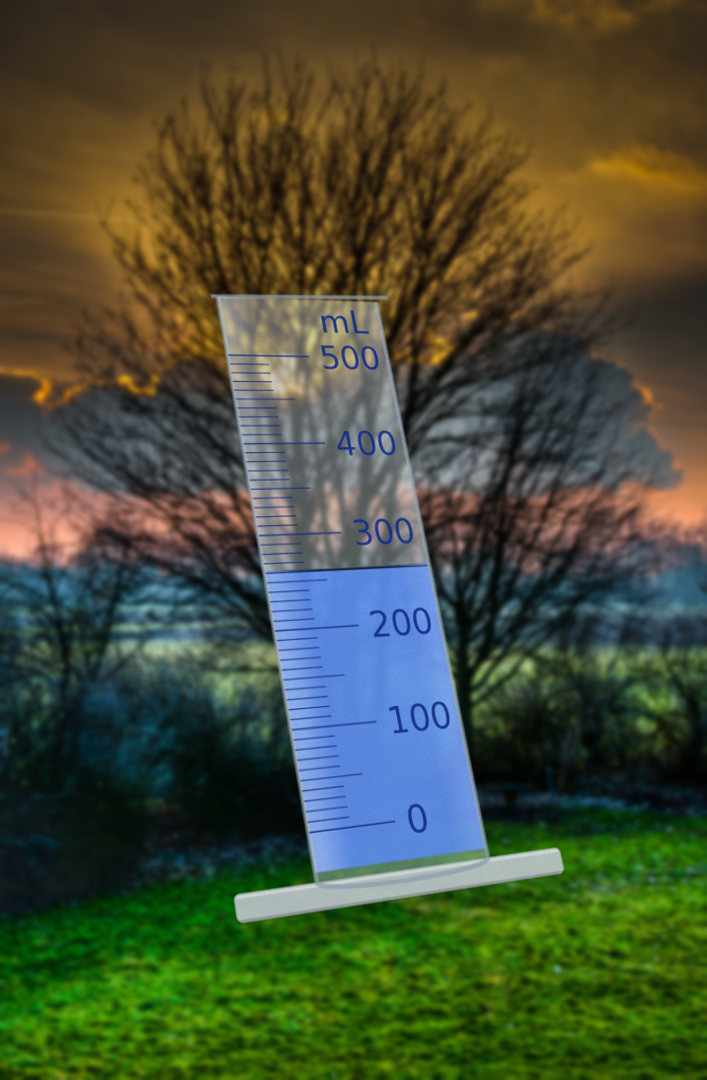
260 mL
